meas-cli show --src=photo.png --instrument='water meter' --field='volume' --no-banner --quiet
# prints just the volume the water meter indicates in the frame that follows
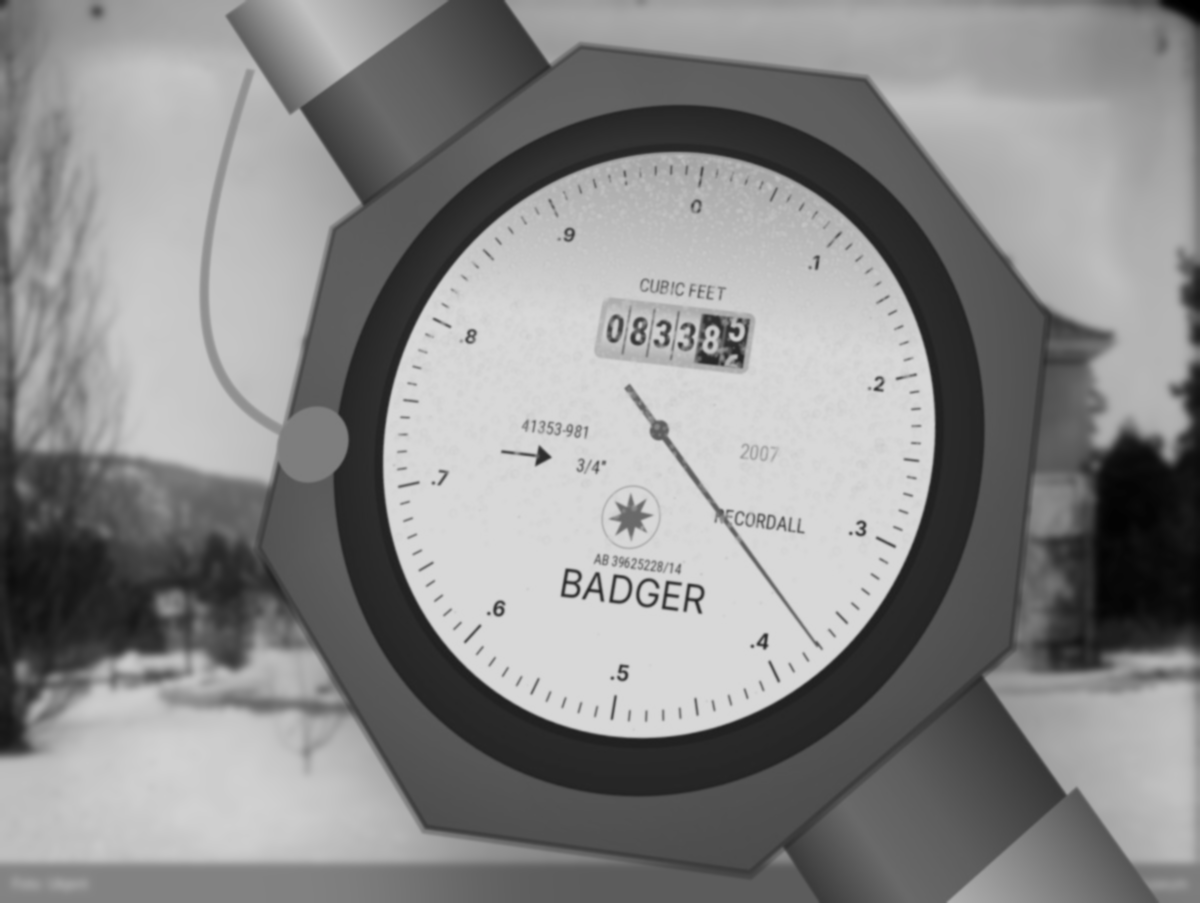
83385.37 ft³
